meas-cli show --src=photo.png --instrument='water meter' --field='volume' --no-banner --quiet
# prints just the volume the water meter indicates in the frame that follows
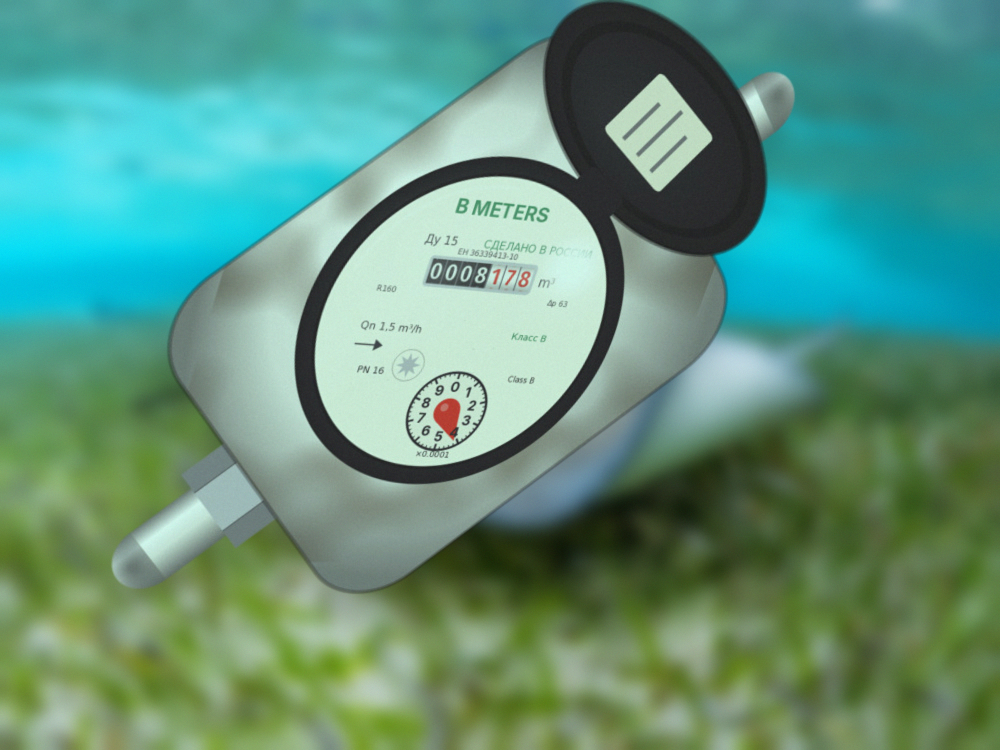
8.1784 m³
